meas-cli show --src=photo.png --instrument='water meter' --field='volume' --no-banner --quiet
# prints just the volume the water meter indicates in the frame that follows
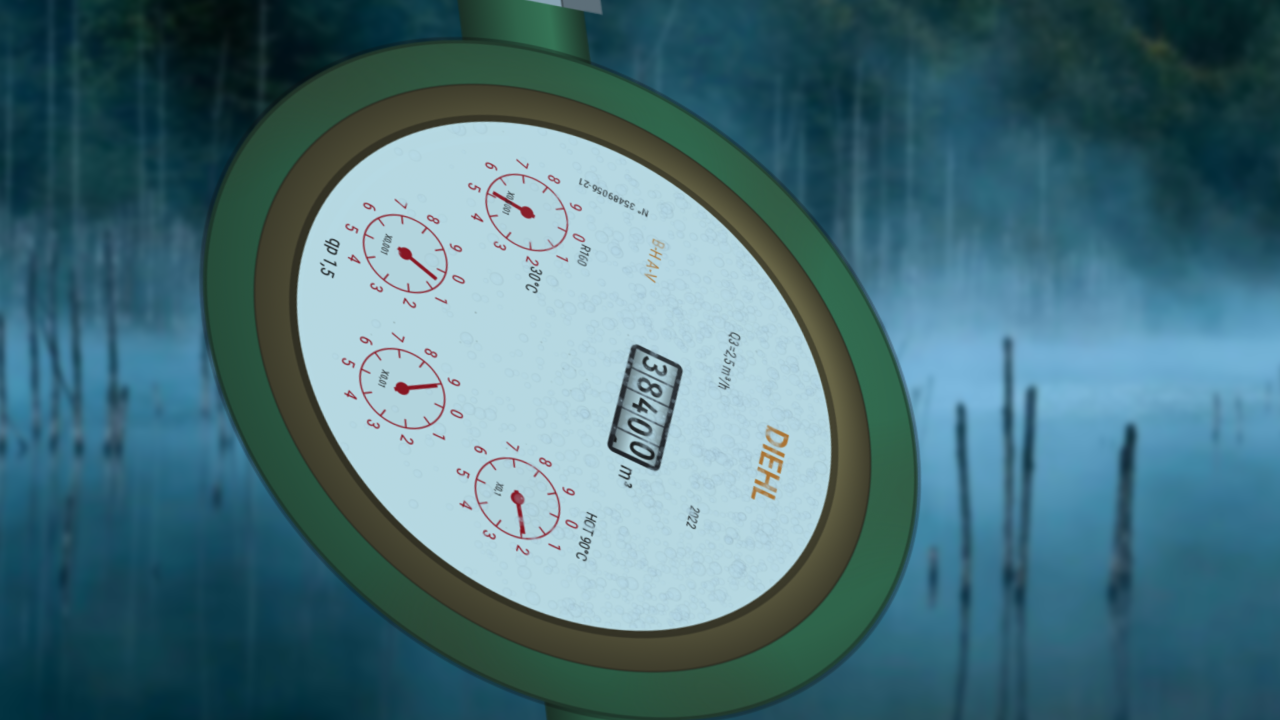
38400.1905 m³
